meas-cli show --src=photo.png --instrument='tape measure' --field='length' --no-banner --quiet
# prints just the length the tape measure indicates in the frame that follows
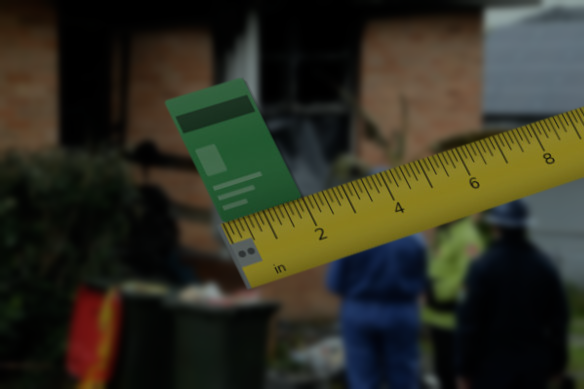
2 in
